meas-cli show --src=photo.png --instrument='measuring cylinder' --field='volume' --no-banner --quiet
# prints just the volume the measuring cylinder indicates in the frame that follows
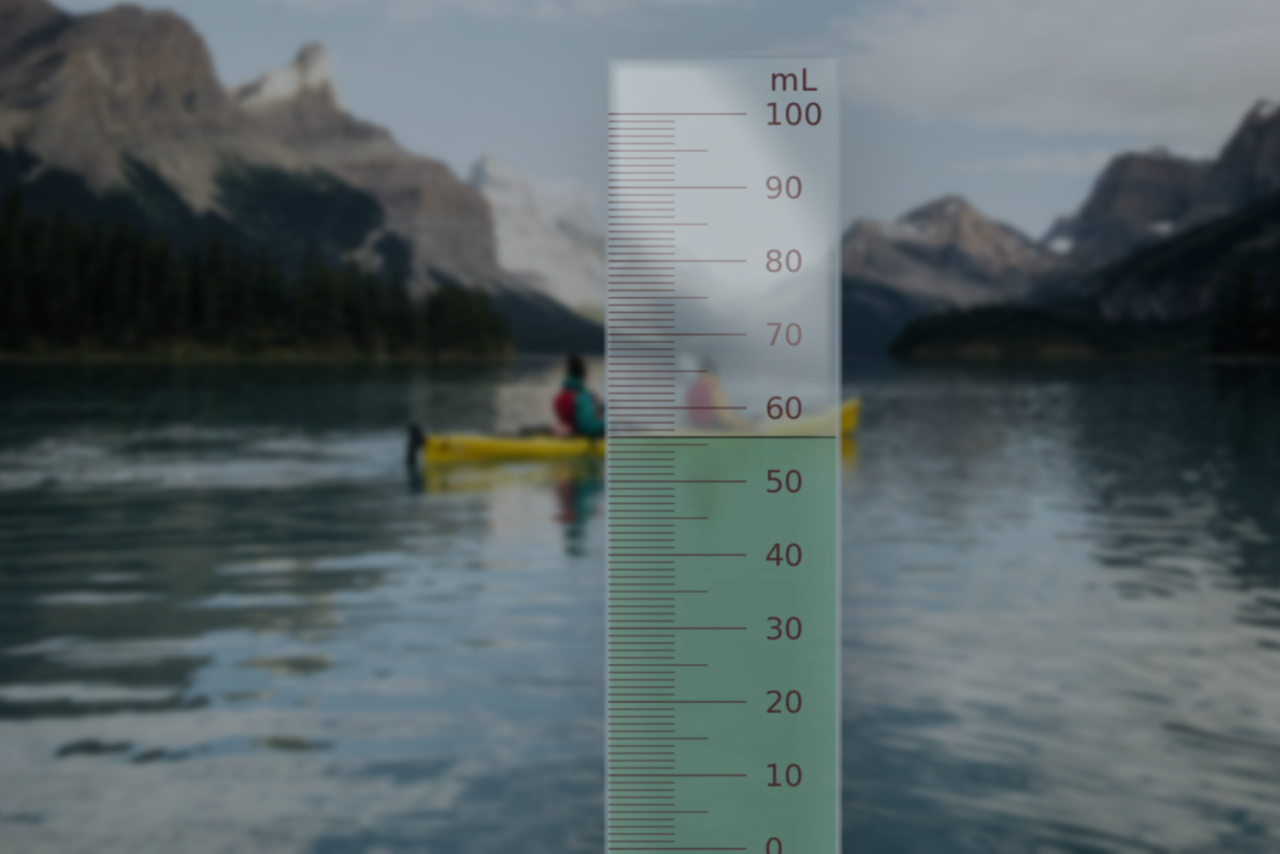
56 mL
